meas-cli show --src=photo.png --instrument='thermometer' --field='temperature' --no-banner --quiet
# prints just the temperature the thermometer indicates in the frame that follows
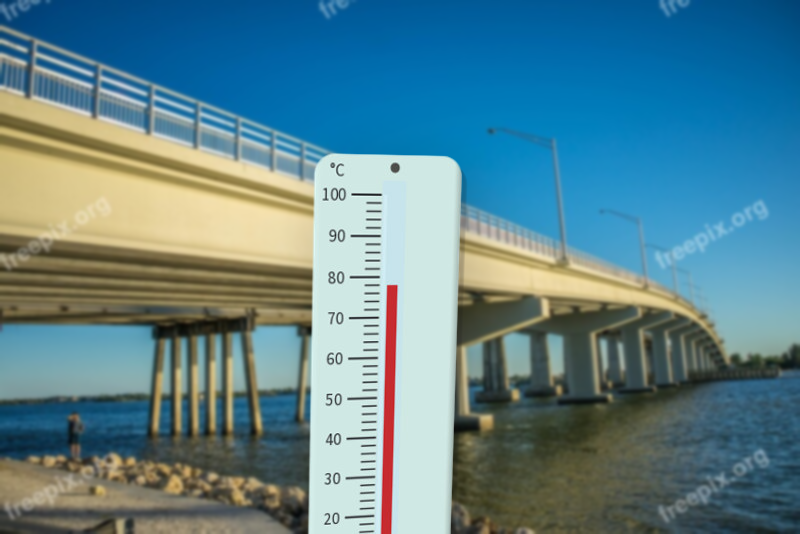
78 °C
